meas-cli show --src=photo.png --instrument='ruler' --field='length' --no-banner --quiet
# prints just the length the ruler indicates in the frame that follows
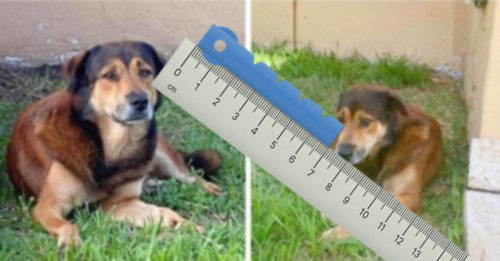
7 cm
